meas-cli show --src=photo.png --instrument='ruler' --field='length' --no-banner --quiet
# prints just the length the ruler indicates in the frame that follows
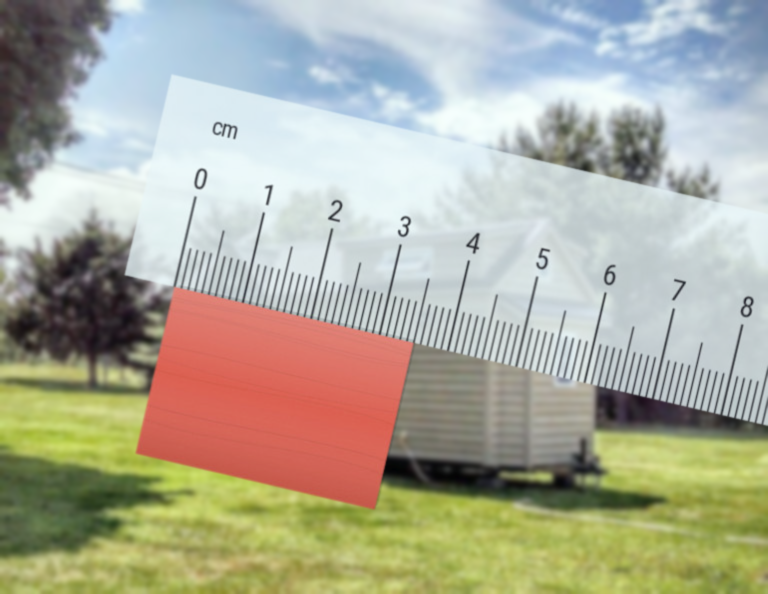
3.5 cm
